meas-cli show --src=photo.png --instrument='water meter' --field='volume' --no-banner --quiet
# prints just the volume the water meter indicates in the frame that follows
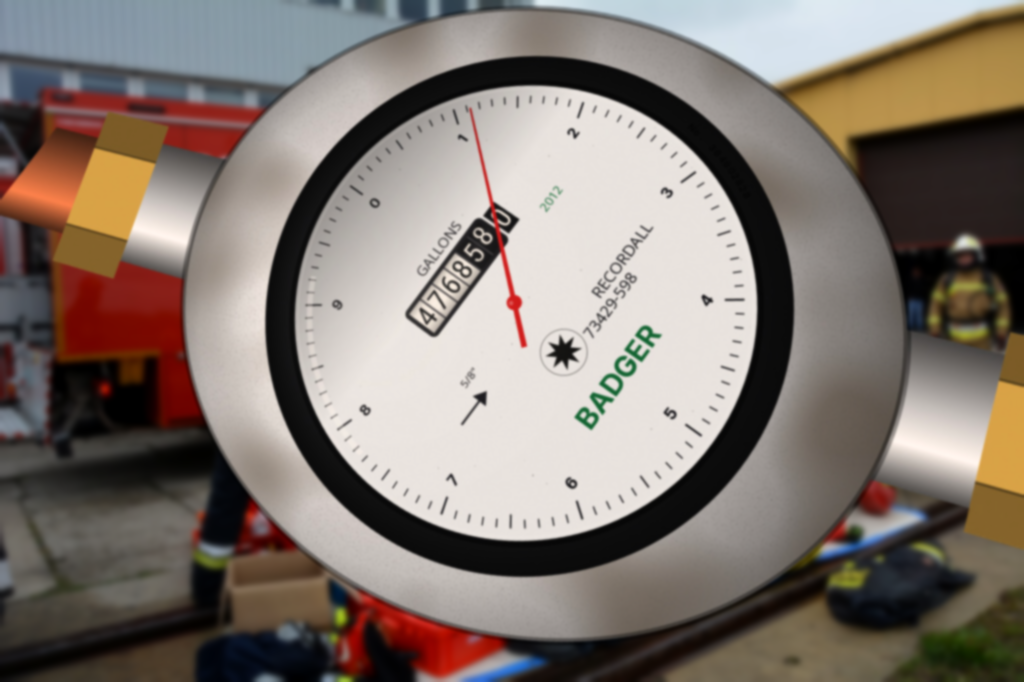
4768581.1 gal
